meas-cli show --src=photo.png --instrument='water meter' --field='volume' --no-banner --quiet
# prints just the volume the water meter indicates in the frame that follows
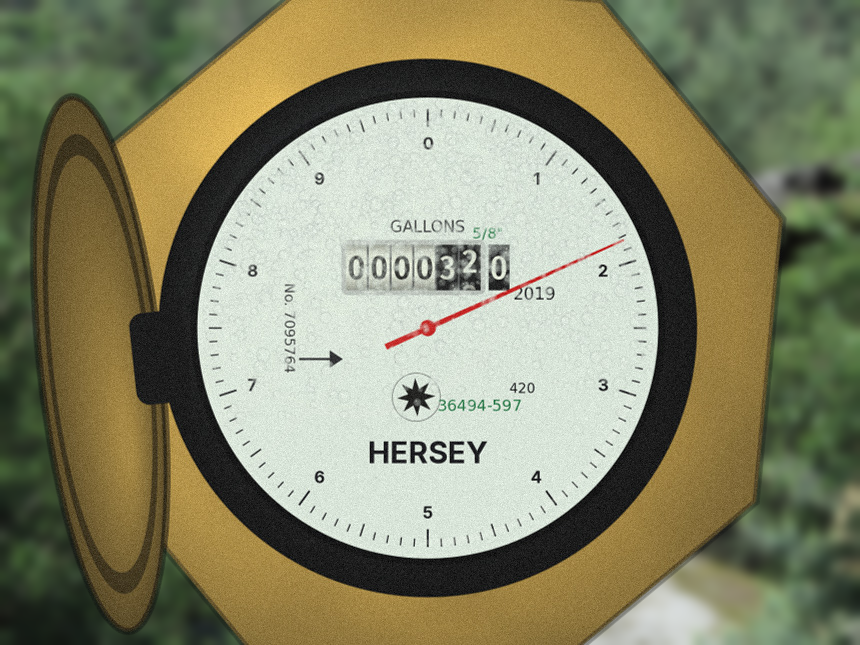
321.8 gal
